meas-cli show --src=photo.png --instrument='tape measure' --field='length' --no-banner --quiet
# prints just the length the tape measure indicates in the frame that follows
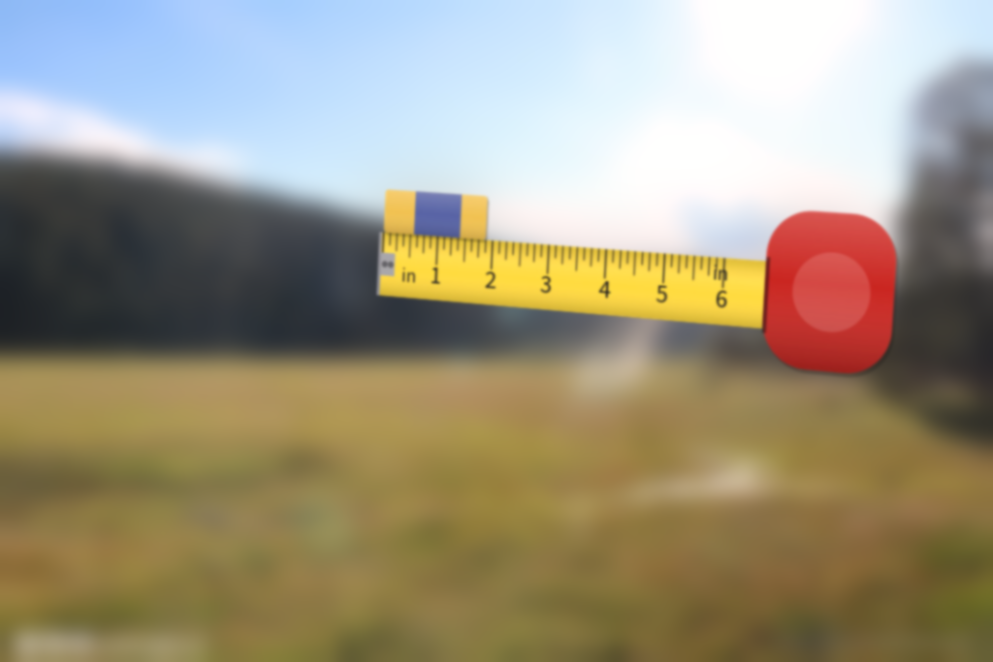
1.875 in
